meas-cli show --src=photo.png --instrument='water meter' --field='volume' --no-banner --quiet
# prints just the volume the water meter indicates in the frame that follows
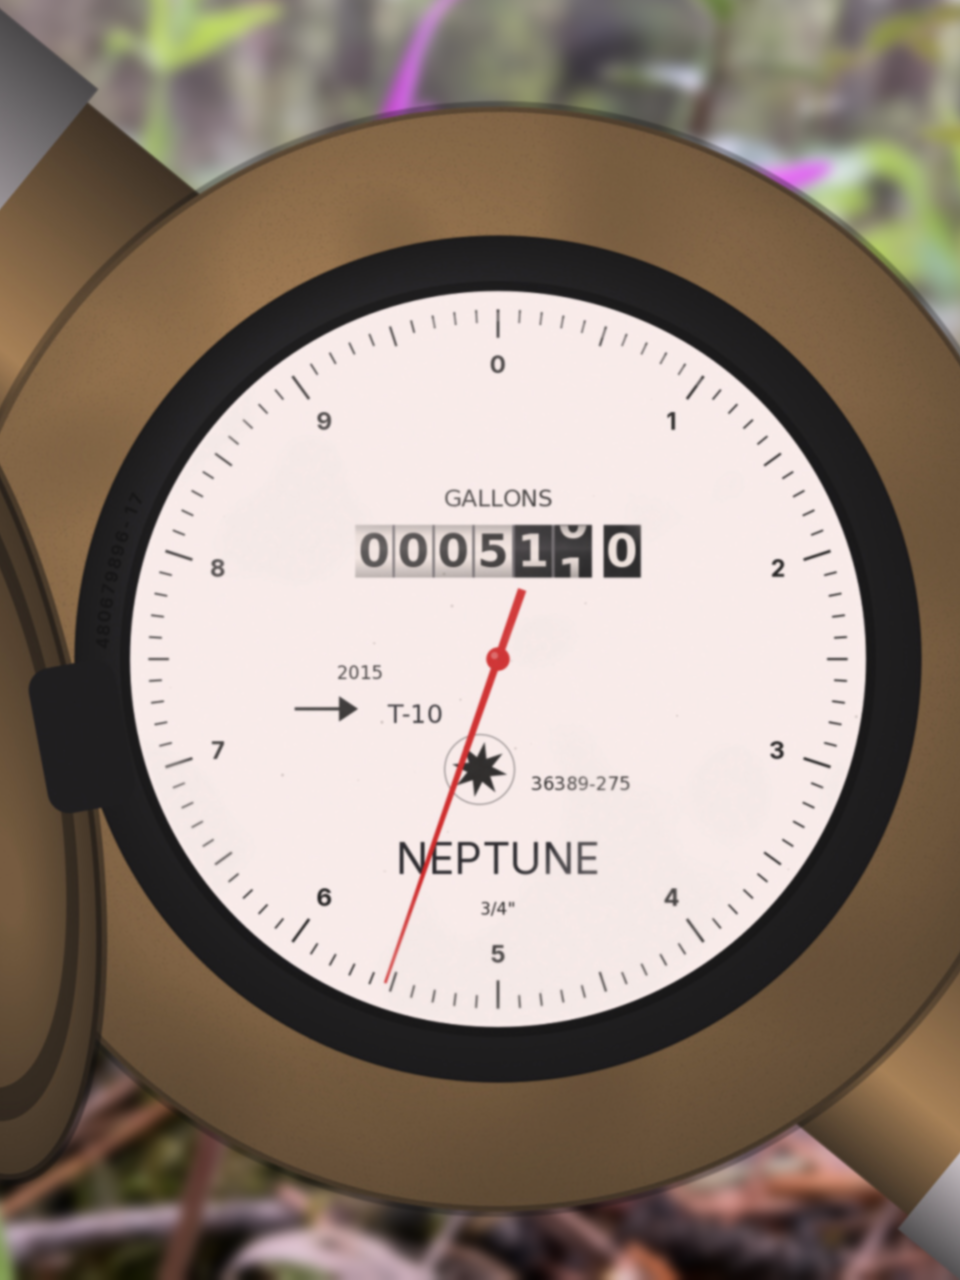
5105.5 gal
